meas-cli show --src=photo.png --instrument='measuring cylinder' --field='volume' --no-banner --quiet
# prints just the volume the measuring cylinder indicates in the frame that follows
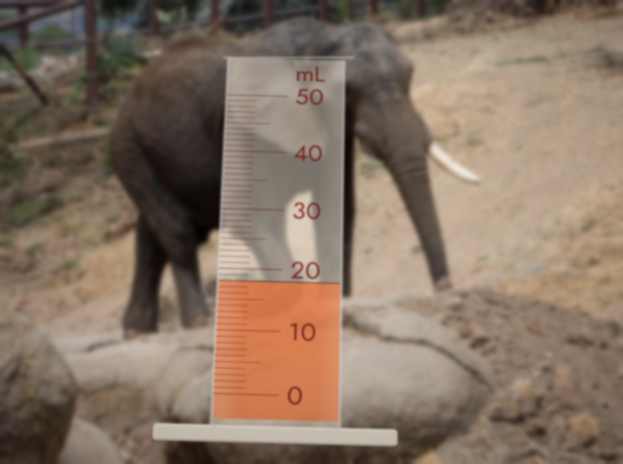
18 mL
